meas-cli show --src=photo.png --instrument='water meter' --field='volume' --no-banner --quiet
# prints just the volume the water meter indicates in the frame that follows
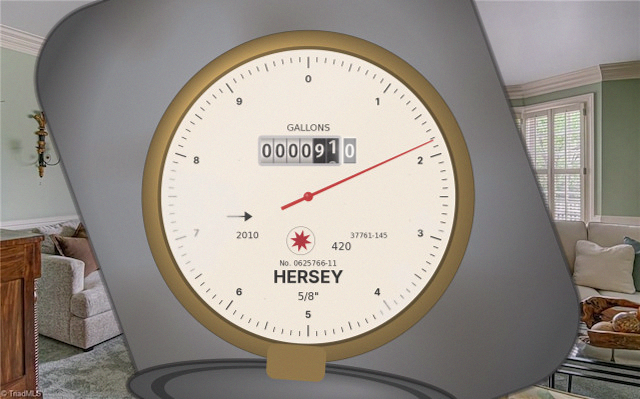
911.8 gal
